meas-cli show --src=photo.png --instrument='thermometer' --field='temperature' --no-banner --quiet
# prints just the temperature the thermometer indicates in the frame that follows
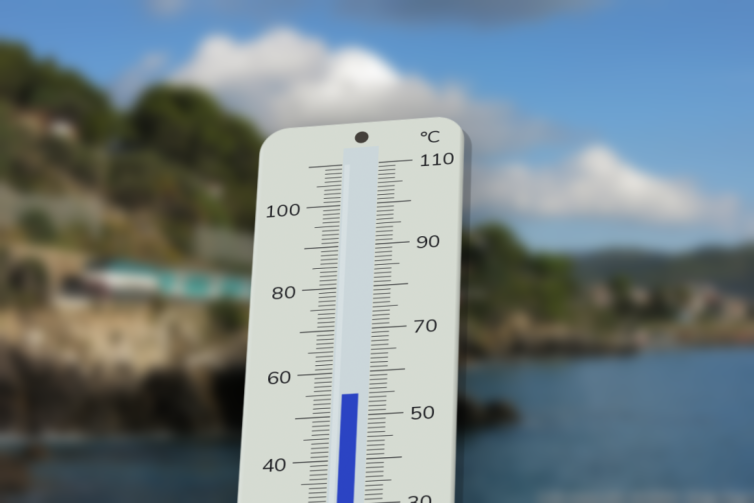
55 °C
